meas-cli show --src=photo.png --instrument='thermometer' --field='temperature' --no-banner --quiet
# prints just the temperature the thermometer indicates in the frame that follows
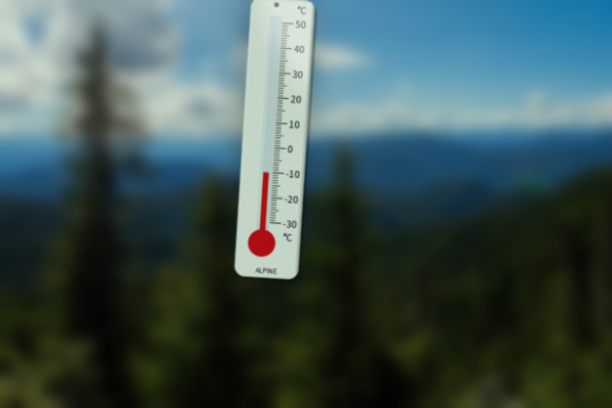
-10 °C
